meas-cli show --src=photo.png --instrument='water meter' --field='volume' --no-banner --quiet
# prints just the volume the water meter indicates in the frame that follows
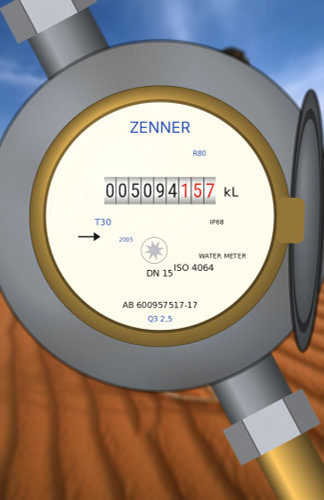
5094.157 kL
